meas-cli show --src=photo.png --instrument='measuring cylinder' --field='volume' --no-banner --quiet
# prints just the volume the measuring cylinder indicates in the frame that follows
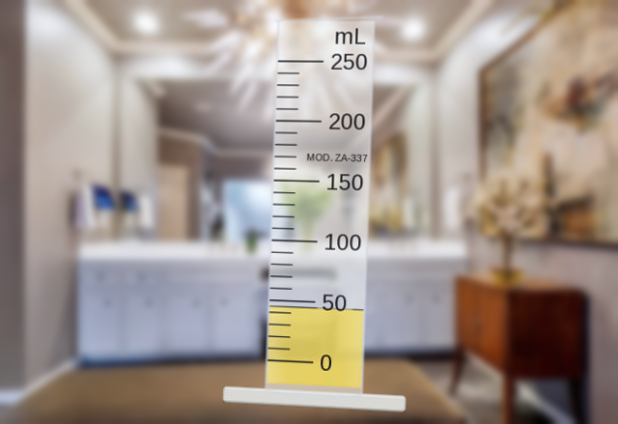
45 mL
